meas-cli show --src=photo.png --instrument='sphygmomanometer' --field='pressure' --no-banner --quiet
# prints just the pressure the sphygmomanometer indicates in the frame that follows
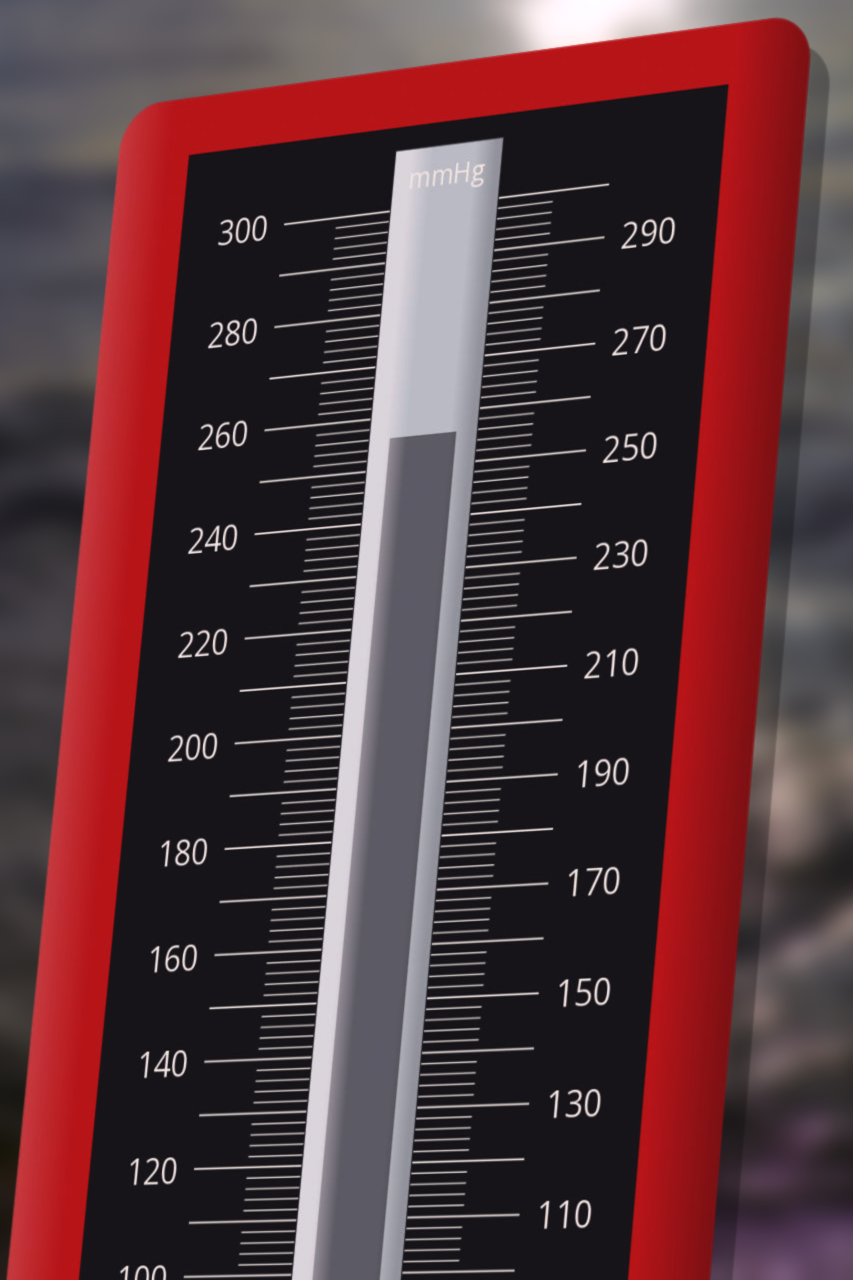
256 mmHg
